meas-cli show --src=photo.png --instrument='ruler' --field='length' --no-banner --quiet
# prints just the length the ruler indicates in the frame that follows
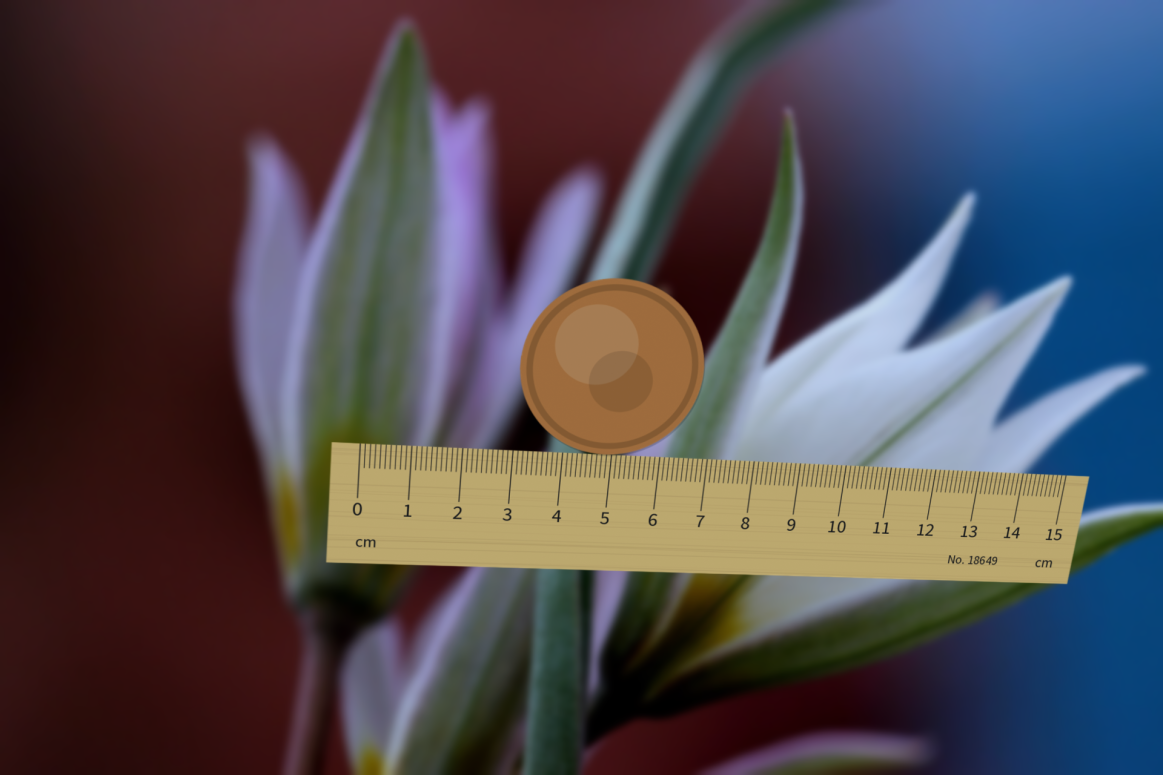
3.7 cm
